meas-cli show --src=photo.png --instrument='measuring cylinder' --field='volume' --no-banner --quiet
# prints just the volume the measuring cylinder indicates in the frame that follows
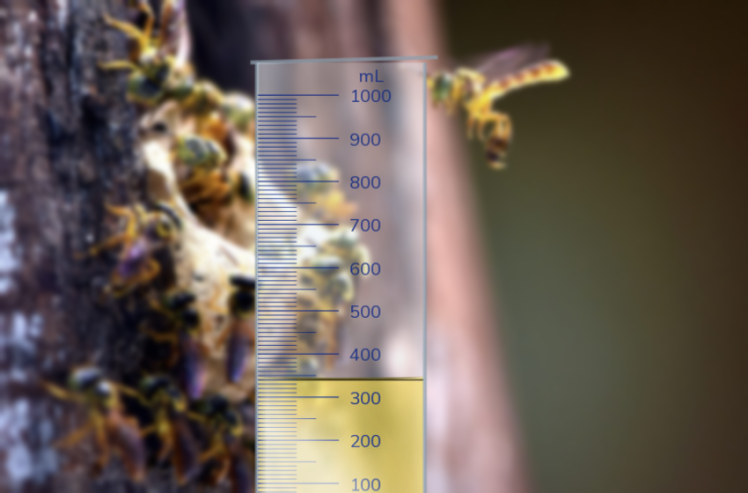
340 mL
